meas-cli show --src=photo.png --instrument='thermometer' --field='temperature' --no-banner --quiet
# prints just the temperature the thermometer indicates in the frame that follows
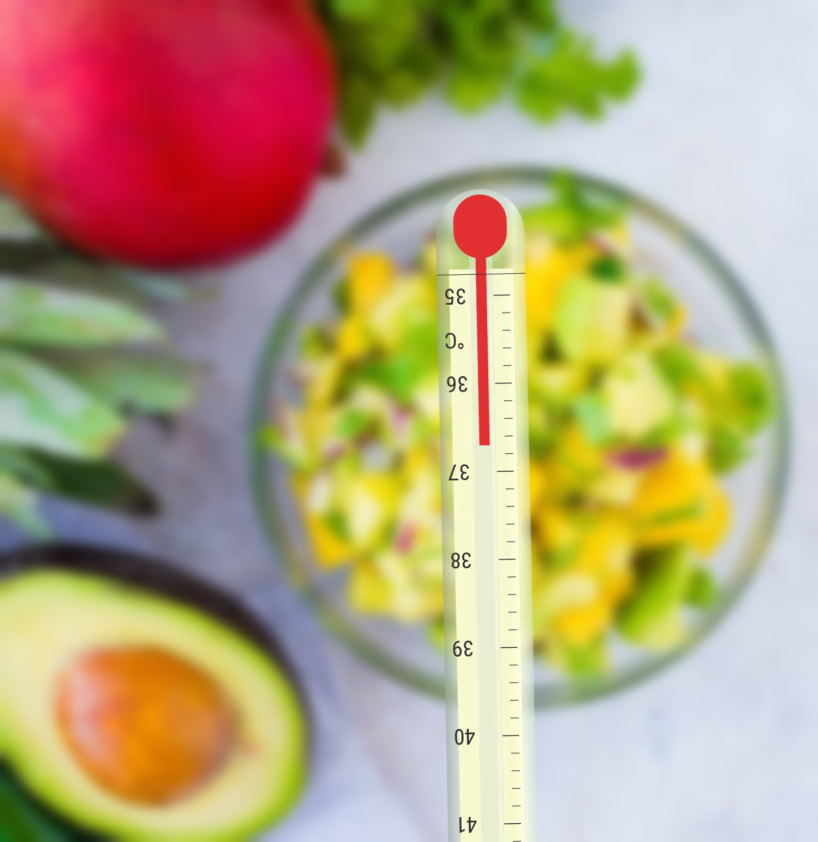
36.7 °C
